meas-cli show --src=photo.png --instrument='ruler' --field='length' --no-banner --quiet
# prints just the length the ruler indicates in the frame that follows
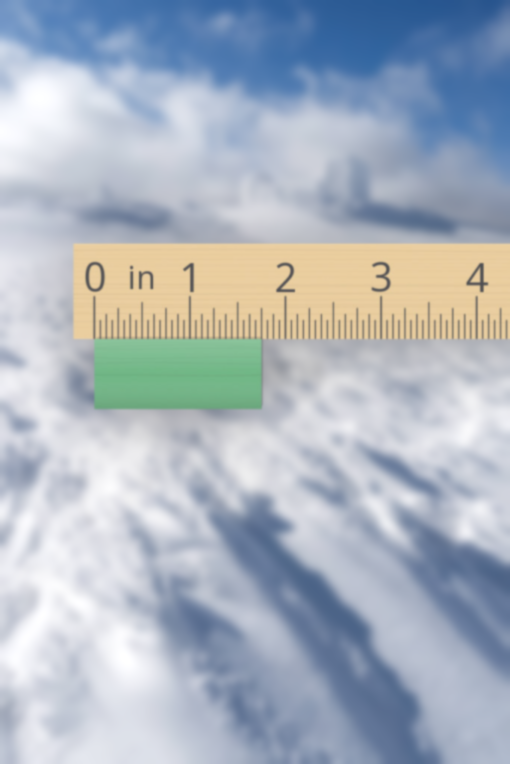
1.75 in
